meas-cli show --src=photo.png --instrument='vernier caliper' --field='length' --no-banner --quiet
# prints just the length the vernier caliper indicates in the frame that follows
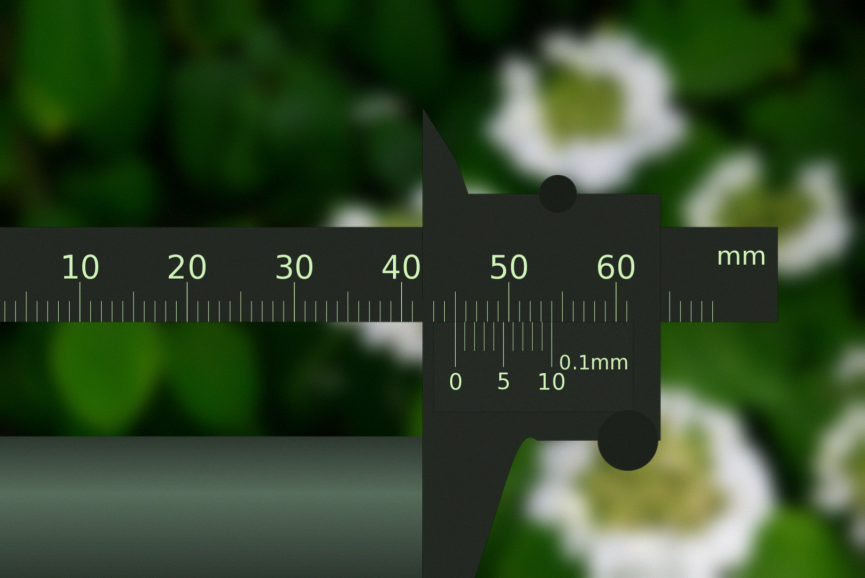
45.0 mm
